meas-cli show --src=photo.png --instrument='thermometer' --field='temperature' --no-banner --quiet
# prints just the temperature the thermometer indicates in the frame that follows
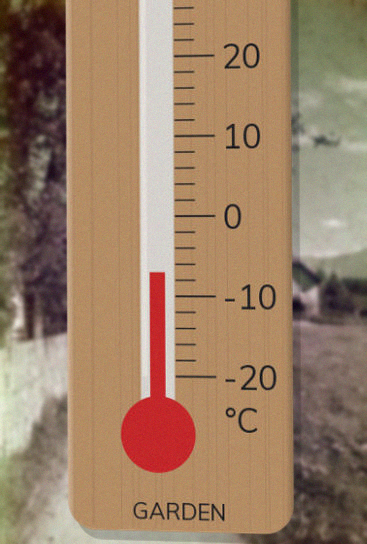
-7 °C
